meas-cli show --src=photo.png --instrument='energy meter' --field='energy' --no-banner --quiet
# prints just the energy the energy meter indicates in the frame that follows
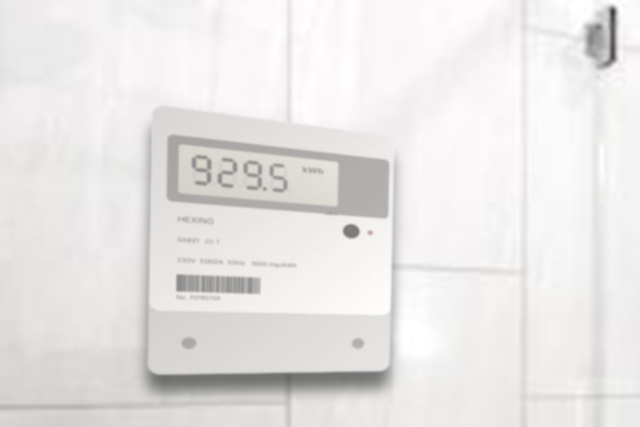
929.5 kWh
